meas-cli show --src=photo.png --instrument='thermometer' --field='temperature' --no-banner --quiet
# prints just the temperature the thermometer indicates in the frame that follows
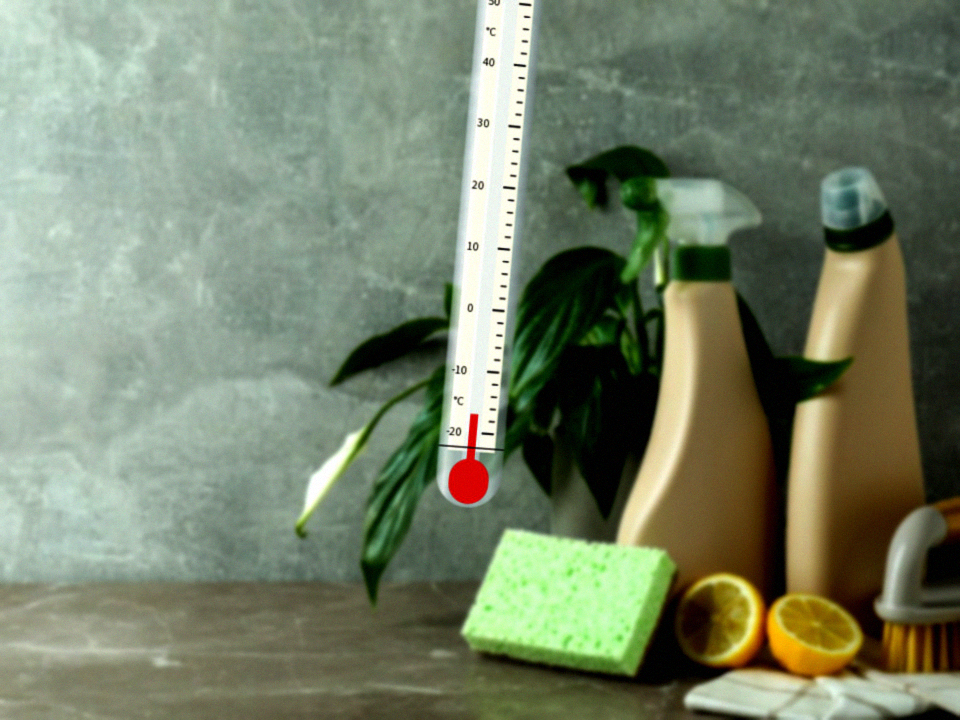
-17 °C
